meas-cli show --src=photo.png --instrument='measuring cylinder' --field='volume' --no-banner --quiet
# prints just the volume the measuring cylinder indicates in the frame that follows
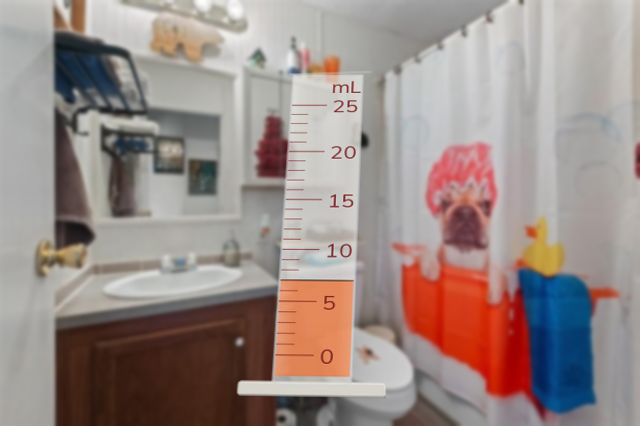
7 mL
